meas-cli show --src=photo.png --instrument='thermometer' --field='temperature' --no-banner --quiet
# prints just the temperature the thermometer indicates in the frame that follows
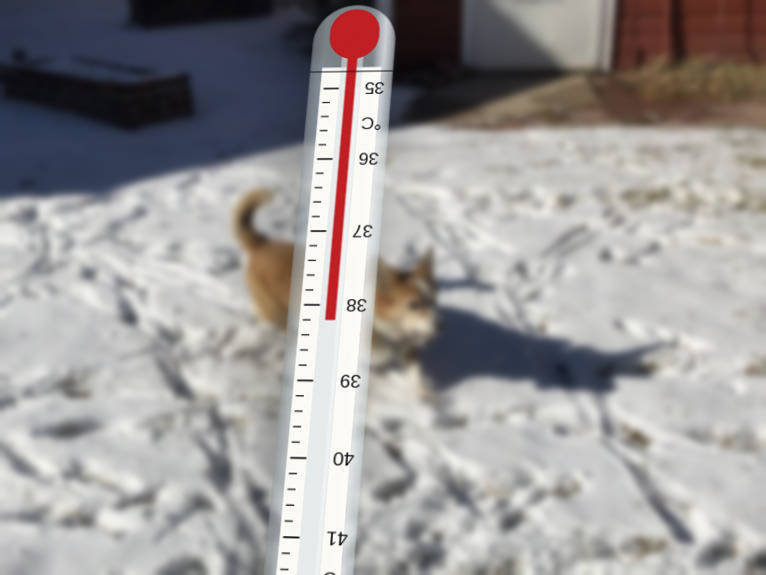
38.2 °C
